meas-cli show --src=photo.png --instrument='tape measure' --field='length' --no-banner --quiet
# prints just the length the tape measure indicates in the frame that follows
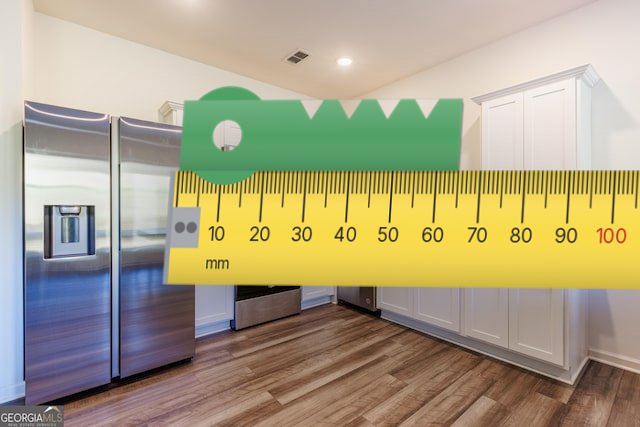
65 mm
